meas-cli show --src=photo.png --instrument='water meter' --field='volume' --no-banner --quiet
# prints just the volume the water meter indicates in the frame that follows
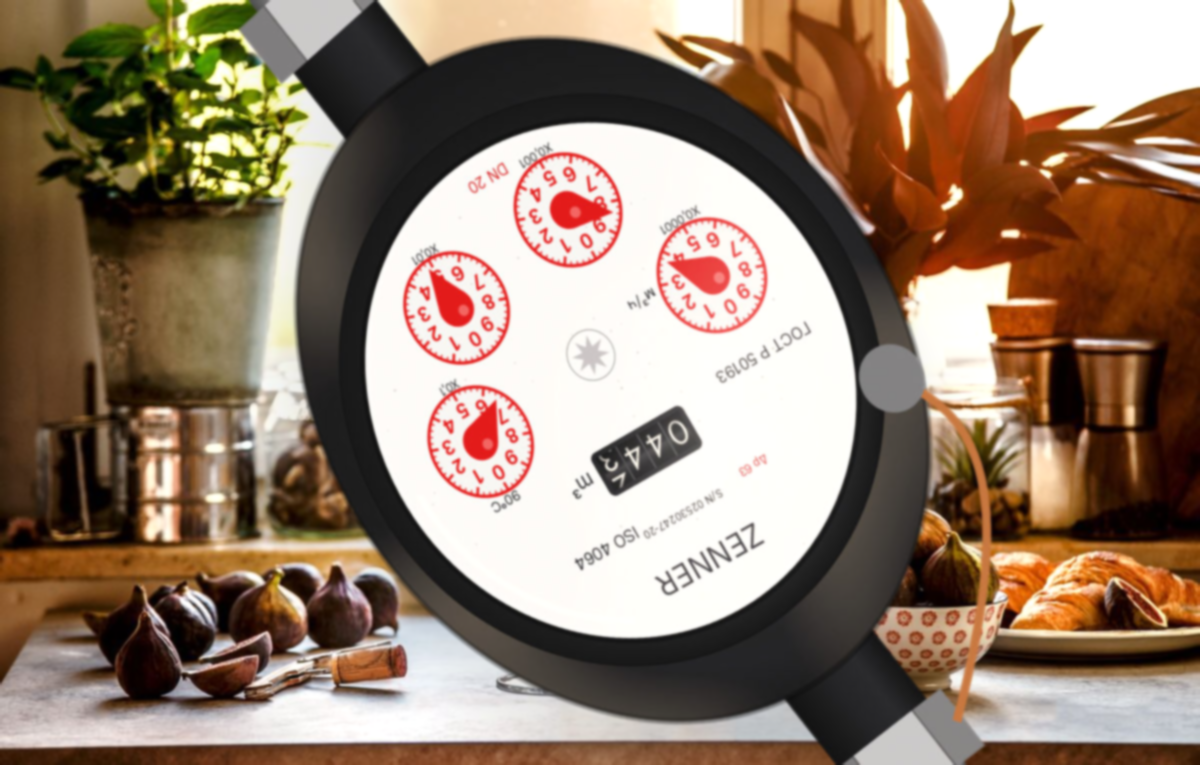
442.6483 m³
